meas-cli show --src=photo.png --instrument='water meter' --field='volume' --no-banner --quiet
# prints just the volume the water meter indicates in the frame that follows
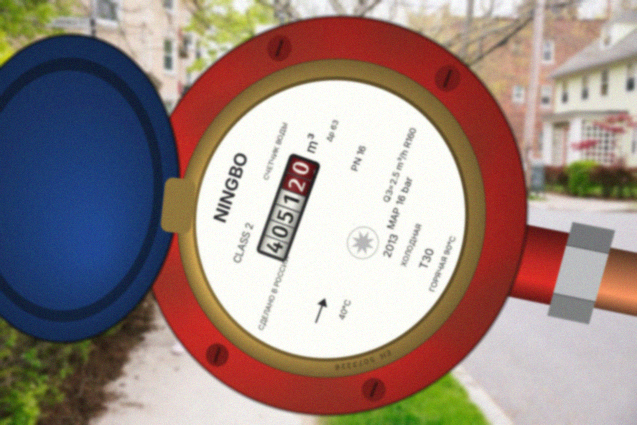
4051.20 m³
